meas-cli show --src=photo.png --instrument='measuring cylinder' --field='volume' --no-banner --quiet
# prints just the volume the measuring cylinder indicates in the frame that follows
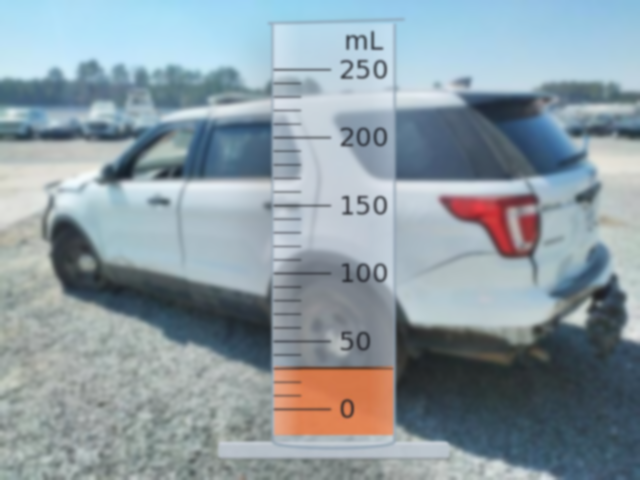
30 mL
